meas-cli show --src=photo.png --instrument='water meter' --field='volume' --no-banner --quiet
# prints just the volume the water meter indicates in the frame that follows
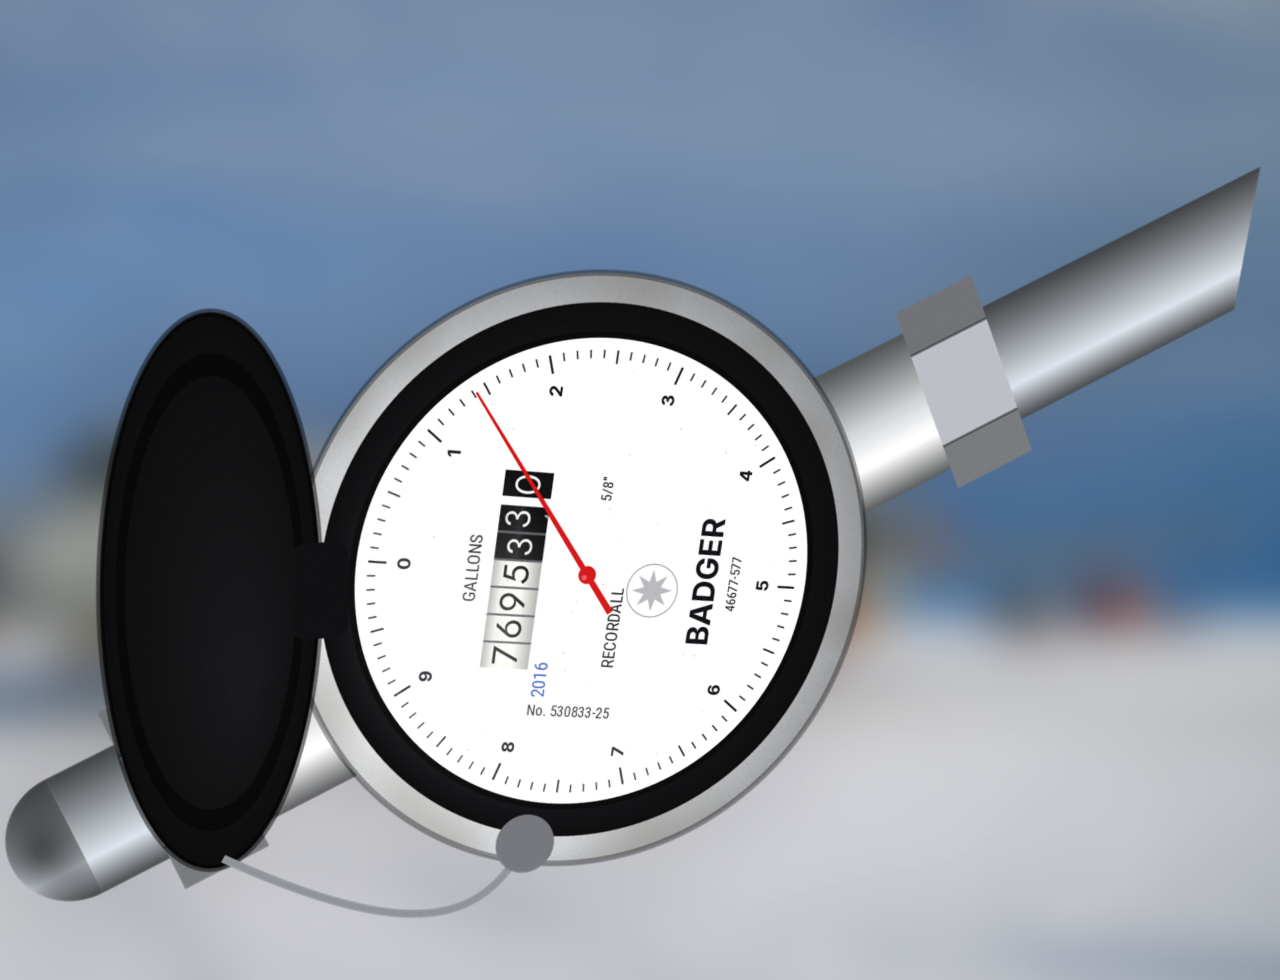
7695331.4 gal
